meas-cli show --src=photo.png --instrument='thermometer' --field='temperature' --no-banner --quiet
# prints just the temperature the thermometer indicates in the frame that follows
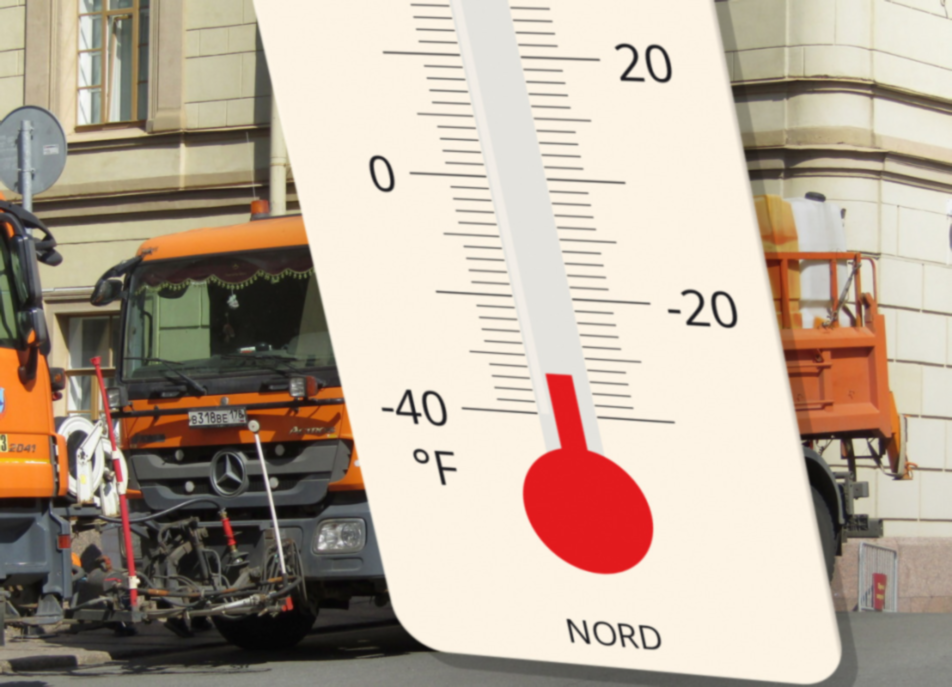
-33 °F
